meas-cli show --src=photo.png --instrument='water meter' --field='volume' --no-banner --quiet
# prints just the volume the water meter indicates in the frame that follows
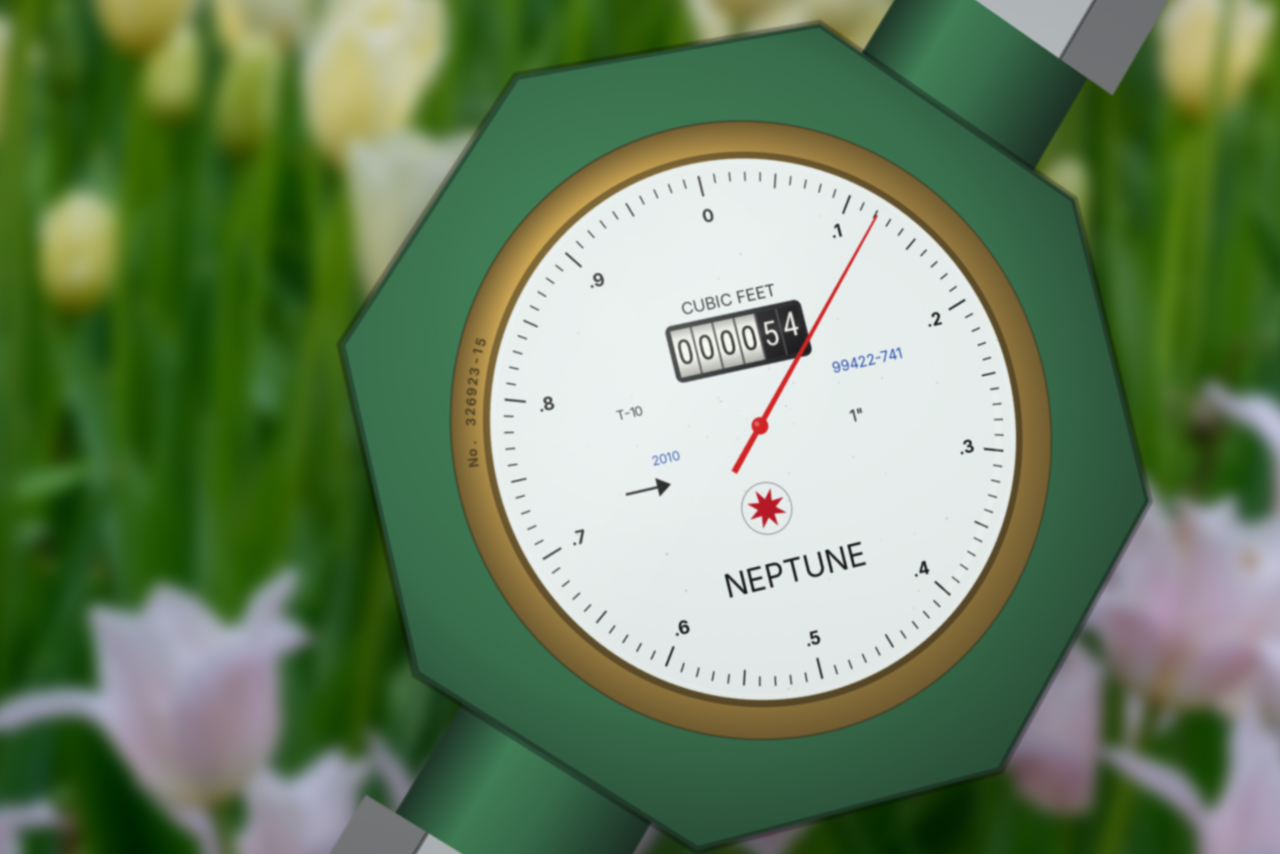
54.12 ft³
